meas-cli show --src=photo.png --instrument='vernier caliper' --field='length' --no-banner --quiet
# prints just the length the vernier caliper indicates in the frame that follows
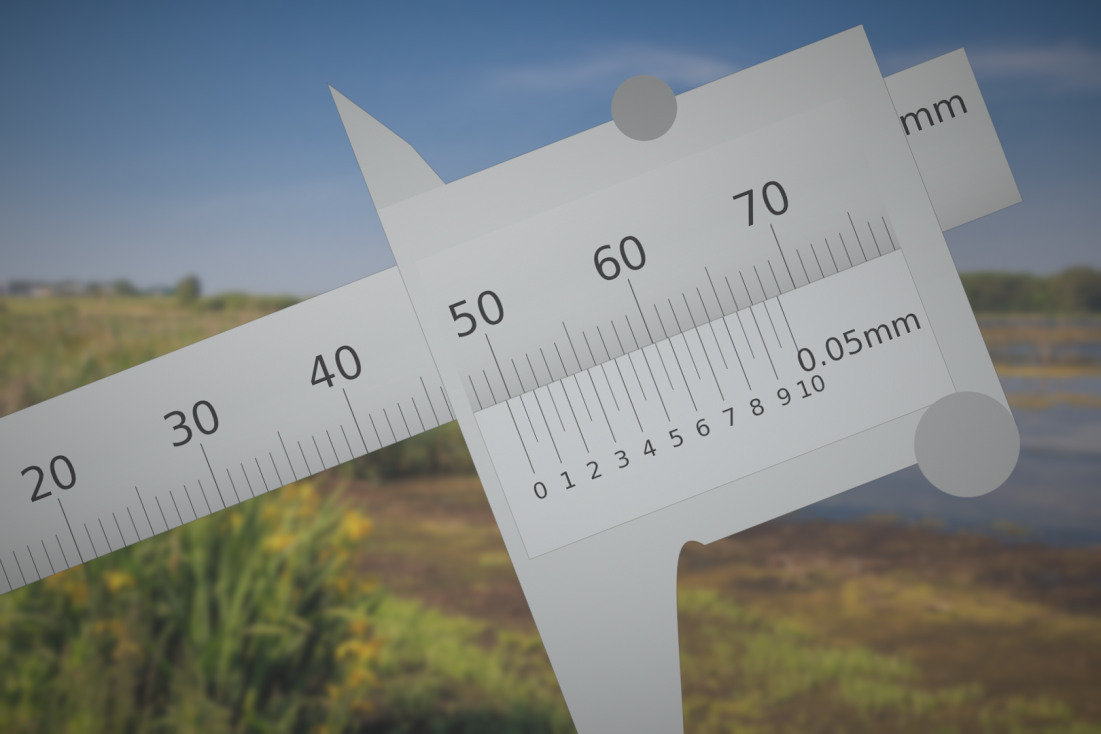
49.7 mm
